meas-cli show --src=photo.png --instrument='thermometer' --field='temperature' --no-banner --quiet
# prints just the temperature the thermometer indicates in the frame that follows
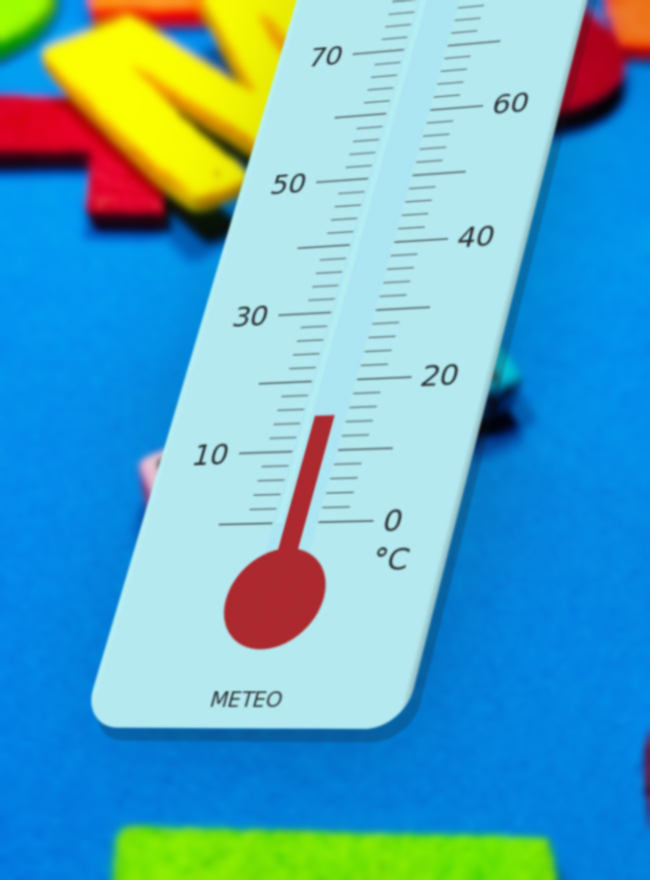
15 °C
